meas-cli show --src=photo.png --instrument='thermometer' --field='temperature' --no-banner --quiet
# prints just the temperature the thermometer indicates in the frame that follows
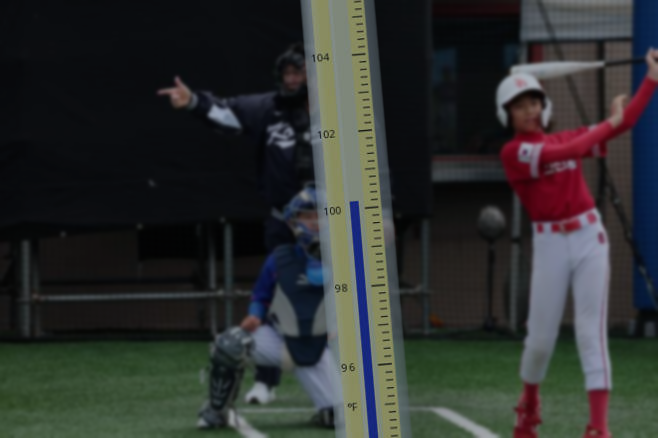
100.2 °F
